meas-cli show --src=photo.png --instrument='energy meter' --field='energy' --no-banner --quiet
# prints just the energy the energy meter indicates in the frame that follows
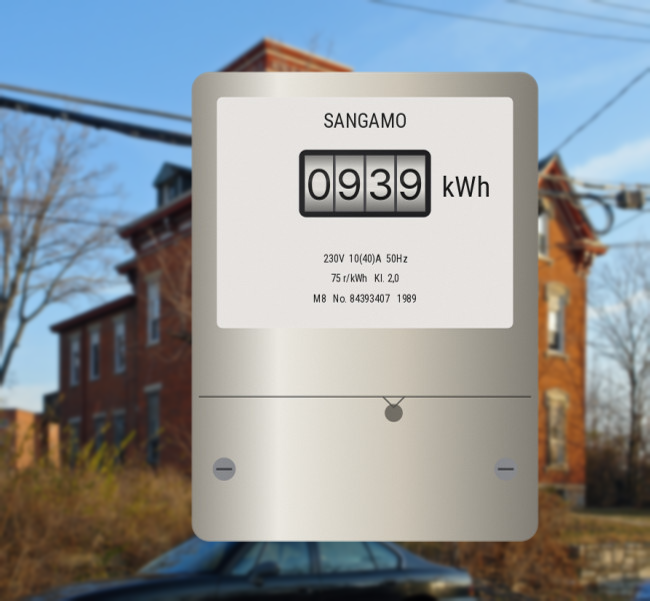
939 kWh
